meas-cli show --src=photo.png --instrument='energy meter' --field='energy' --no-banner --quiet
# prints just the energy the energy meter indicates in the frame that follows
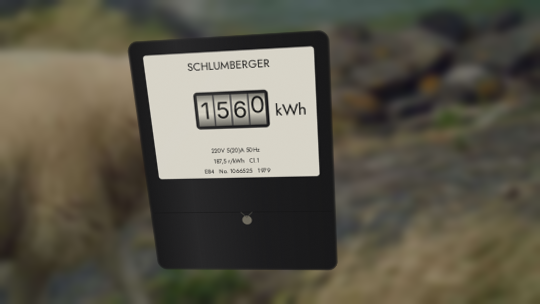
1560 kWh
